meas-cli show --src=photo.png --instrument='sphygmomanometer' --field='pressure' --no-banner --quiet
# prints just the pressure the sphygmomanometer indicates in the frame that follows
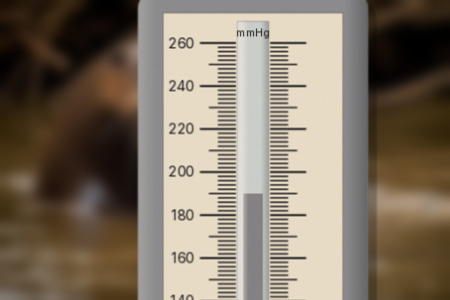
190 mmHg
